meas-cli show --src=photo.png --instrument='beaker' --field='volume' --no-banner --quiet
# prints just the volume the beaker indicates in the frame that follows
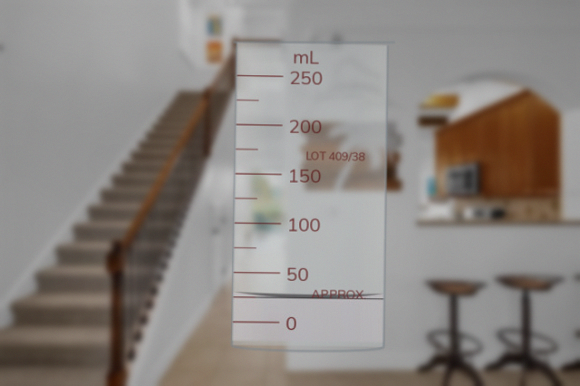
25 mL
